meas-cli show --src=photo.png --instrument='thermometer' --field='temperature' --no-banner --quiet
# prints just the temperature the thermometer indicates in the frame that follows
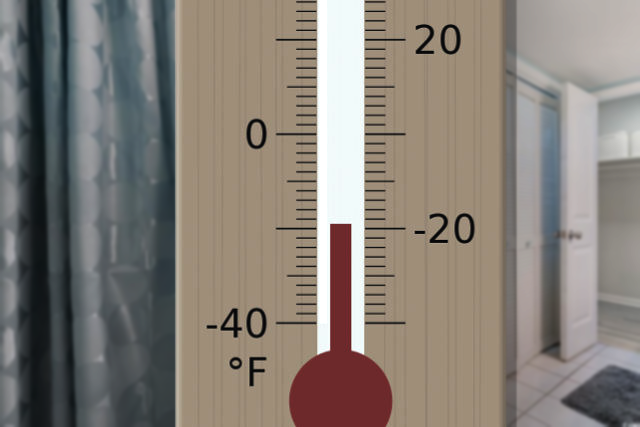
-19 °F
